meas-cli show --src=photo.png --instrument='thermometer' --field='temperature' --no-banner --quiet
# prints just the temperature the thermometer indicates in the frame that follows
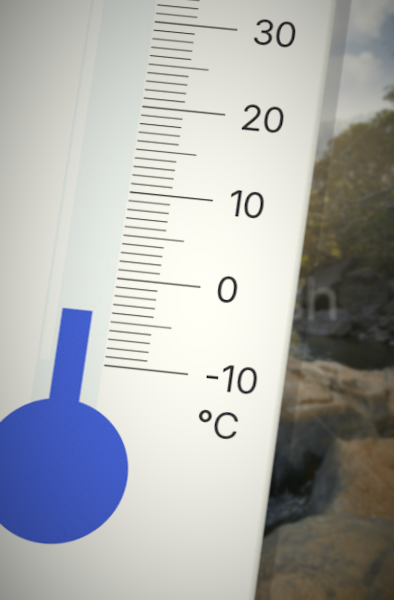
-4 °C
